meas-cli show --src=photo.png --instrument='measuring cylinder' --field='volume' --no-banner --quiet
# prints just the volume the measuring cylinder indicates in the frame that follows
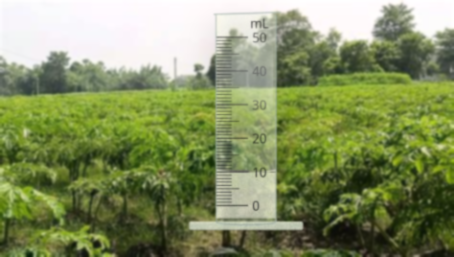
10 mL
